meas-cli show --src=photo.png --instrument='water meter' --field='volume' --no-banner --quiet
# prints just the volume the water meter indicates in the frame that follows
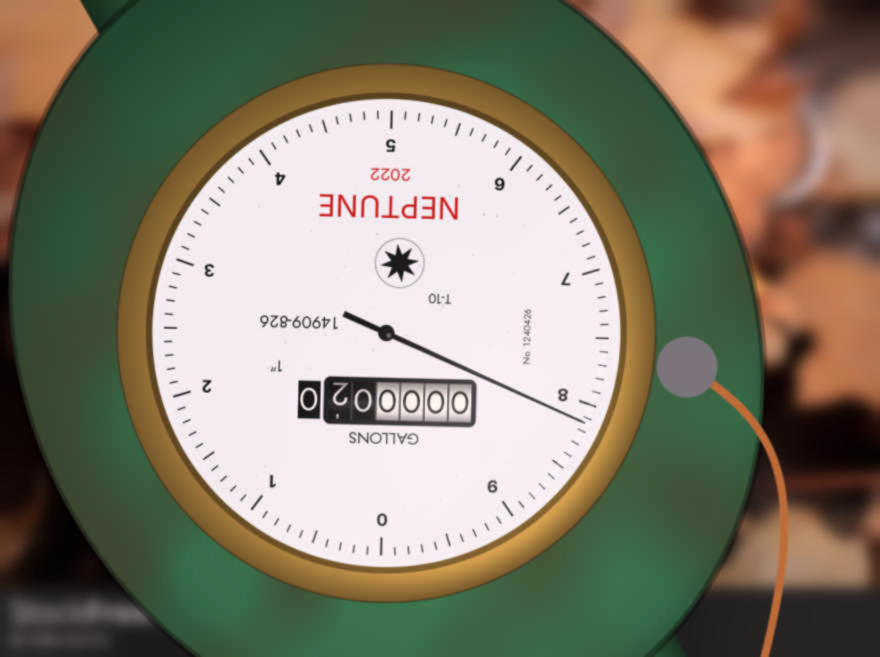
18.1 gal
